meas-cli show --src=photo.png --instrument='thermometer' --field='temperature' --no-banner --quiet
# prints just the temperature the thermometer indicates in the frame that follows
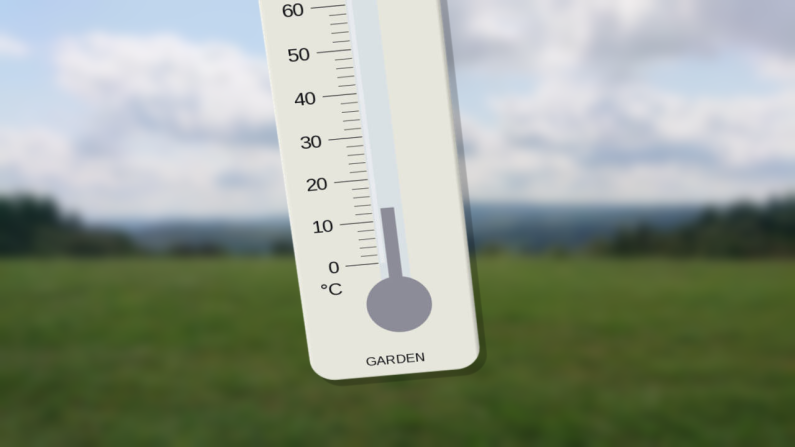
13 °C
